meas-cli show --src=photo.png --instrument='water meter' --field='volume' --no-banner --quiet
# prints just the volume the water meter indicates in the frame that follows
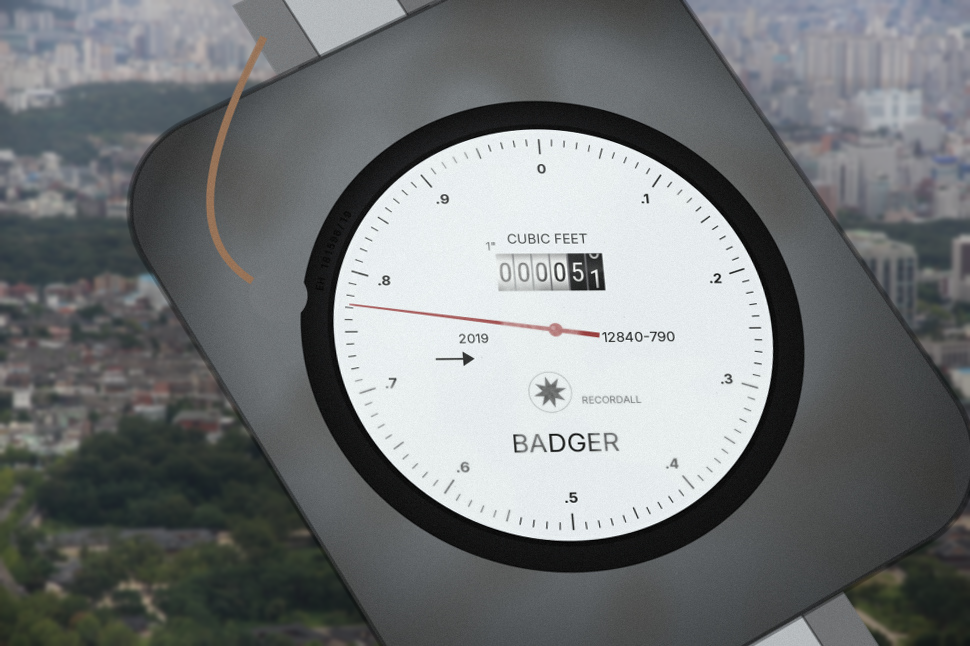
50.77 ft³
